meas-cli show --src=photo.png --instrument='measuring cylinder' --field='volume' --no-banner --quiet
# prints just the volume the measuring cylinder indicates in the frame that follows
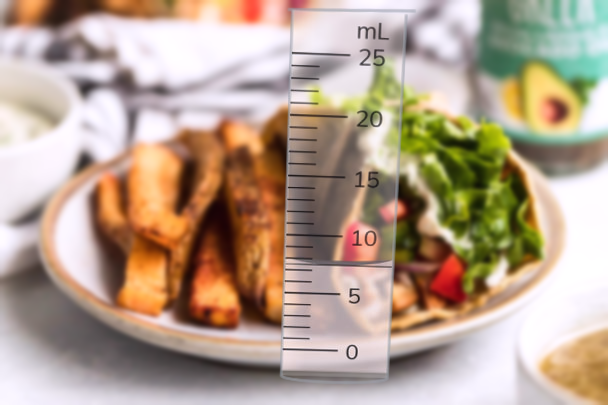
7.5 mL
